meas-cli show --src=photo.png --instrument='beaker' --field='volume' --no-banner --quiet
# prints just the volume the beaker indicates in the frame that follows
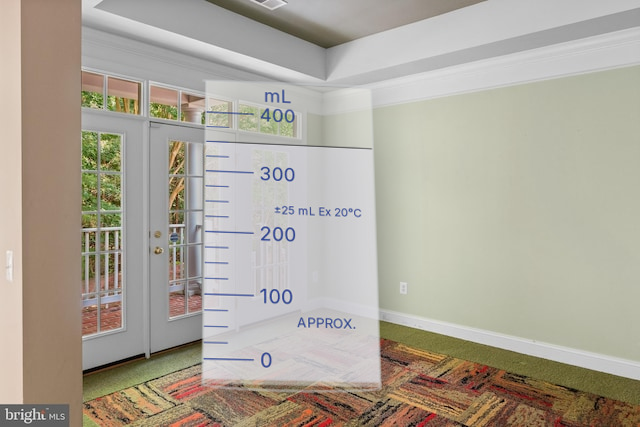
350 mL
